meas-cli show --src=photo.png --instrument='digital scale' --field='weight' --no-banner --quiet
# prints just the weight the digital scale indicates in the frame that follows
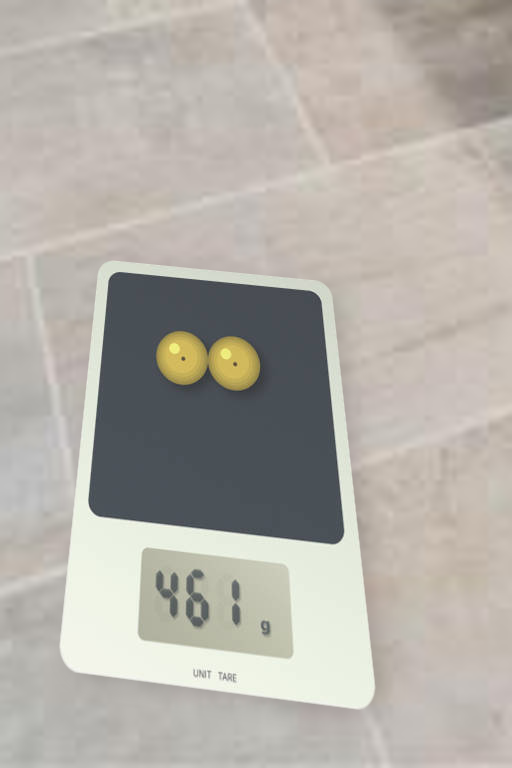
461 g
